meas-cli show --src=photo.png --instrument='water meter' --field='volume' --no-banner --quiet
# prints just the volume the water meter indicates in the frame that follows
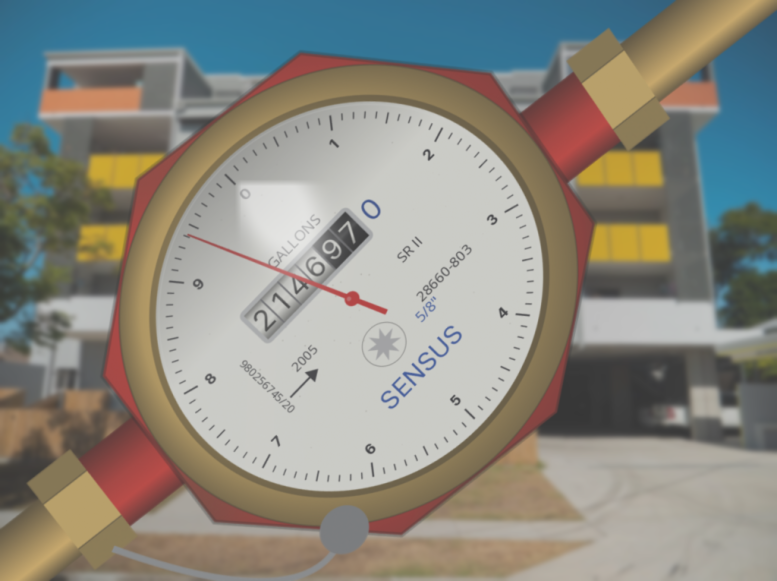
2146969.4 gal
